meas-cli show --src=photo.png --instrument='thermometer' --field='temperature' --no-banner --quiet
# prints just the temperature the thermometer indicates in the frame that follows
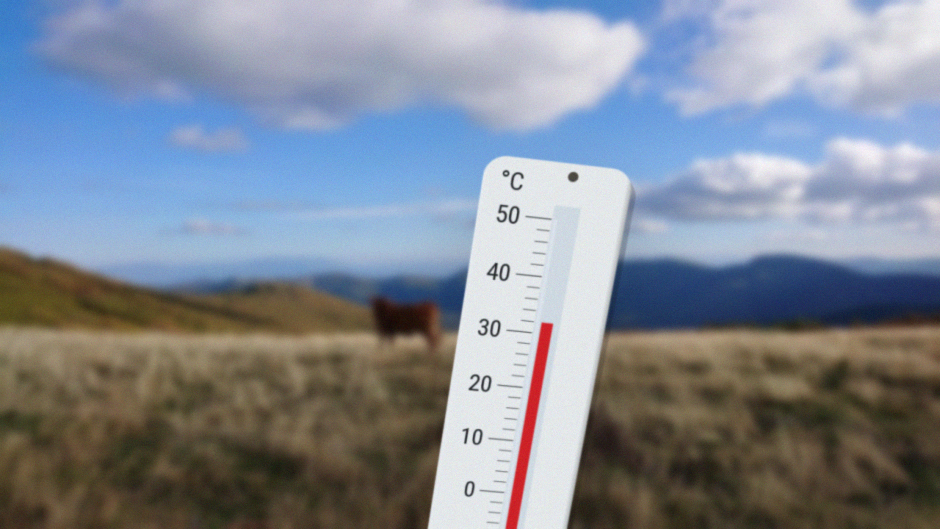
32 °C
